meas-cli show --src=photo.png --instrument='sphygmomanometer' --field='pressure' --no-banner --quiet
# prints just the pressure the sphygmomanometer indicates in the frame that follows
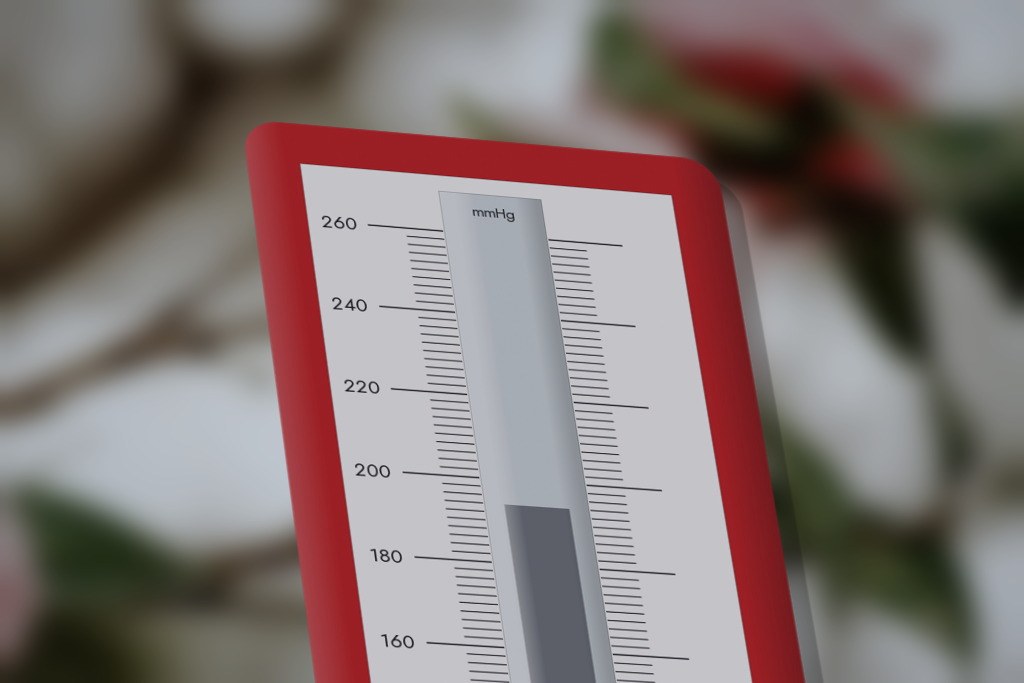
194 mmHg
